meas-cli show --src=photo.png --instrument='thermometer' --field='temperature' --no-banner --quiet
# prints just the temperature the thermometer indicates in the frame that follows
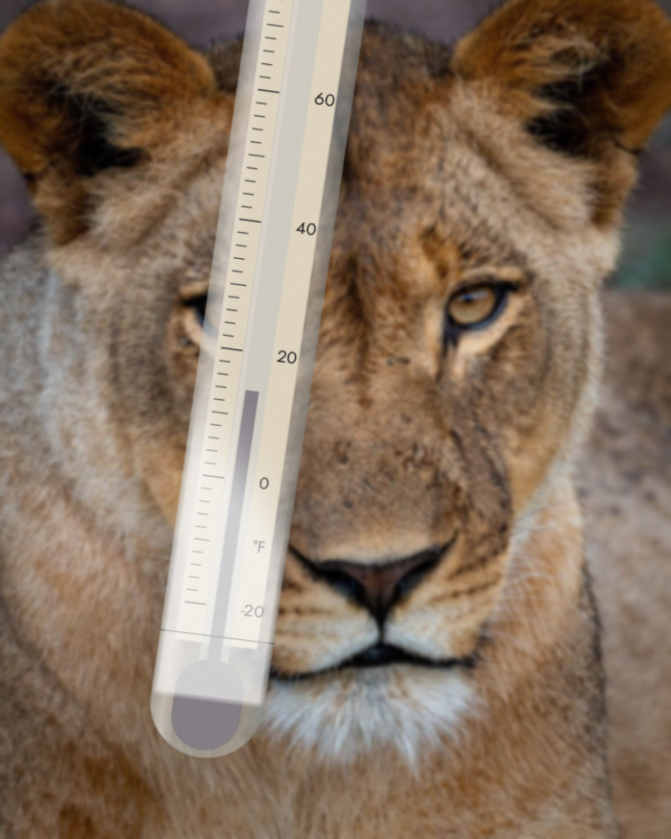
14 °F
